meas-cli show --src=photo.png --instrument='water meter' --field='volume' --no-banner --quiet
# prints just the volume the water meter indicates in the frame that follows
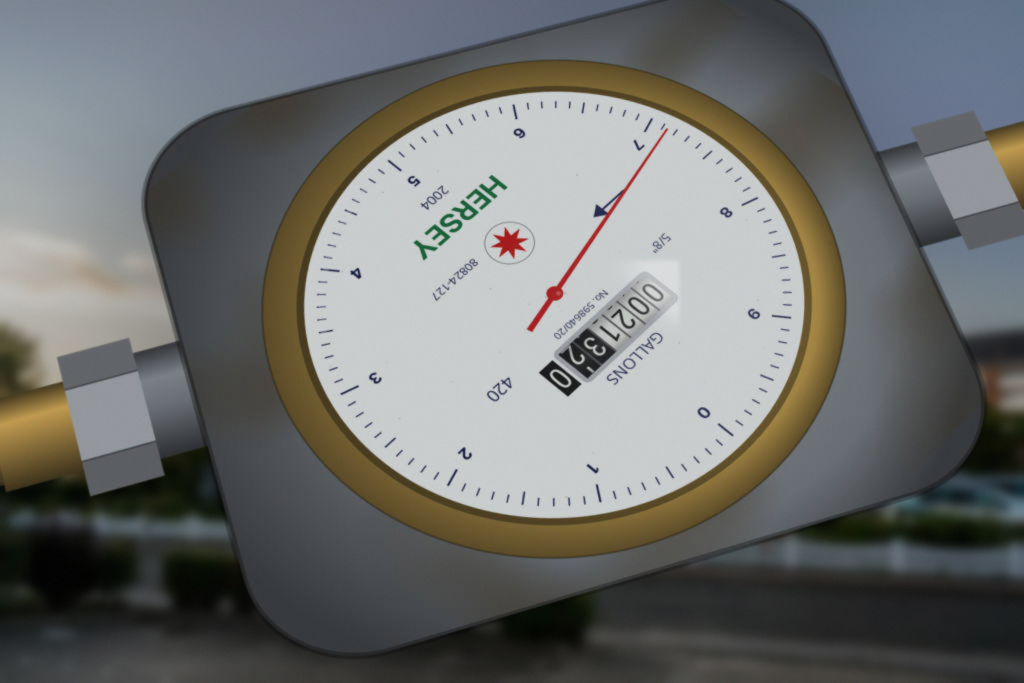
21317.1 gal
